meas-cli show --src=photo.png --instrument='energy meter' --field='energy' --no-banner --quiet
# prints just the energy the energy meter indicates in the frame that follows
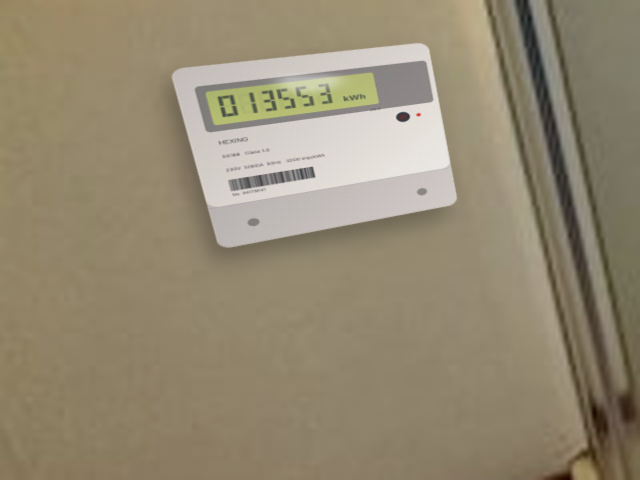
13553 kWh
